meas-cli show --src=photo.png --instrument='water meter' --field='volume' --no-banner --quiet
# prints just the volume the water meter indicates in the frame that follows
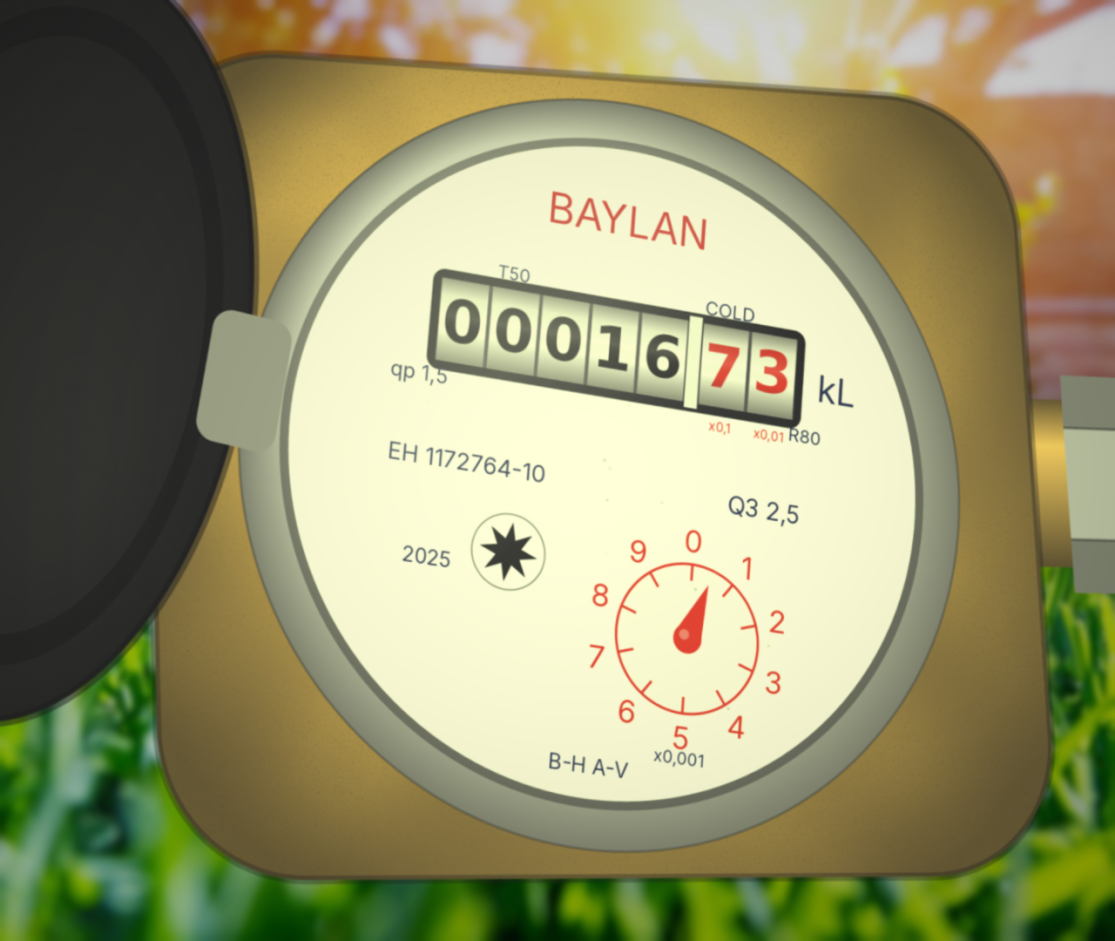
16.730 kL
